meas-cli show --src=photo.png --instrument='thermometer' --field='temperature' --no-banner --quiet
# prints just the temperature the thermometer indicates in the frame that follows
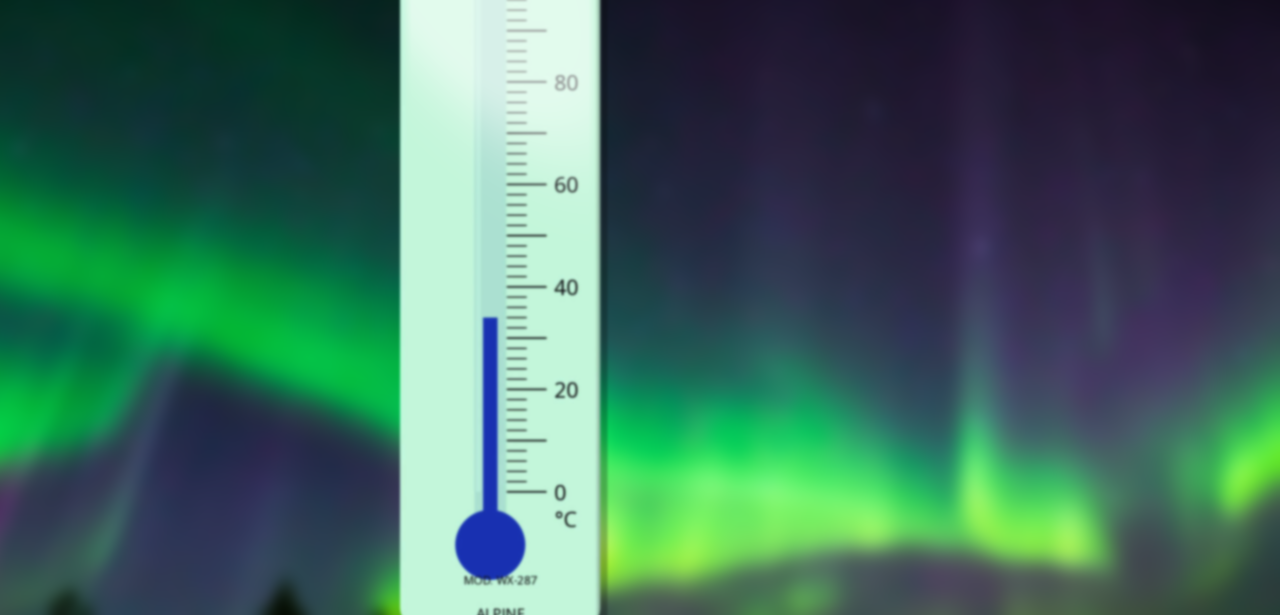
34 °C
